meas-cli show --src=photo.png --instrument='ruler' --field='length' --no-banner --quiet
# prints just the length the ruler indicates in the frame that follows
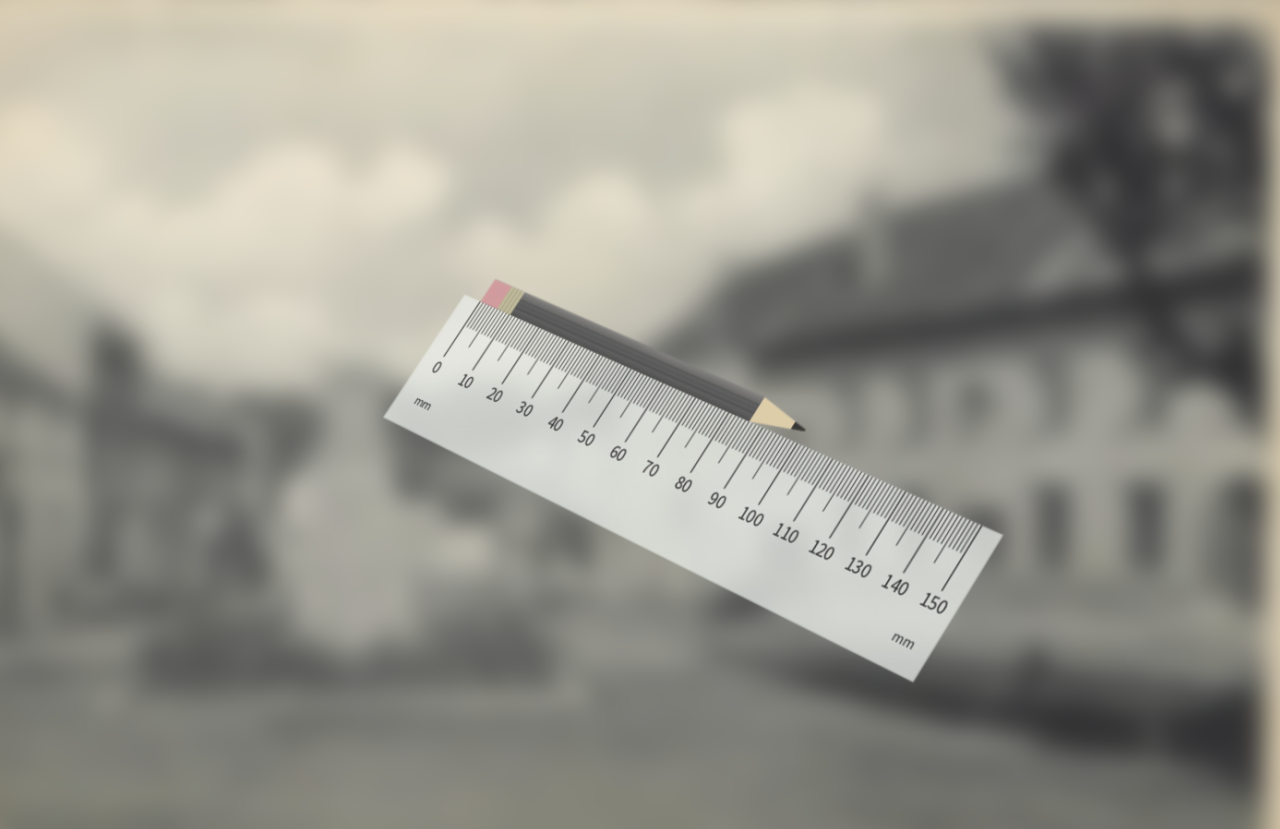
100 mm
